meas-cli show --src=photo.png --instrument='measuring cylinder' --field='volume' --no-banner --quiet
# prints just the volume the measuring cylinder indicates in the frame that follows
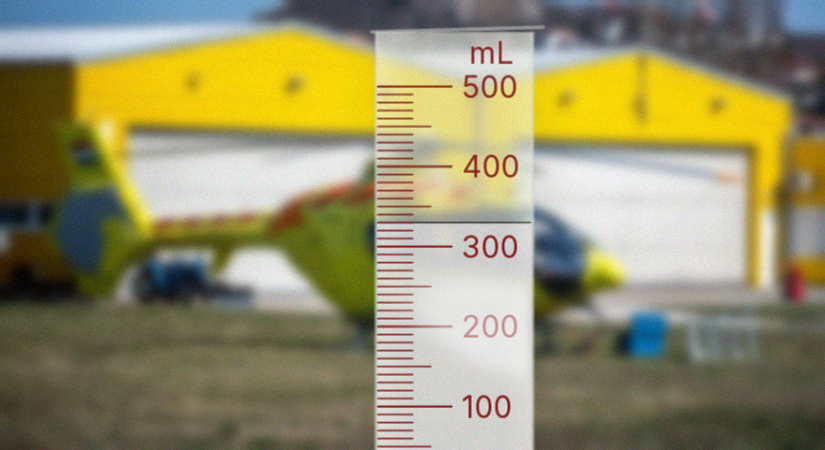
330 mL
